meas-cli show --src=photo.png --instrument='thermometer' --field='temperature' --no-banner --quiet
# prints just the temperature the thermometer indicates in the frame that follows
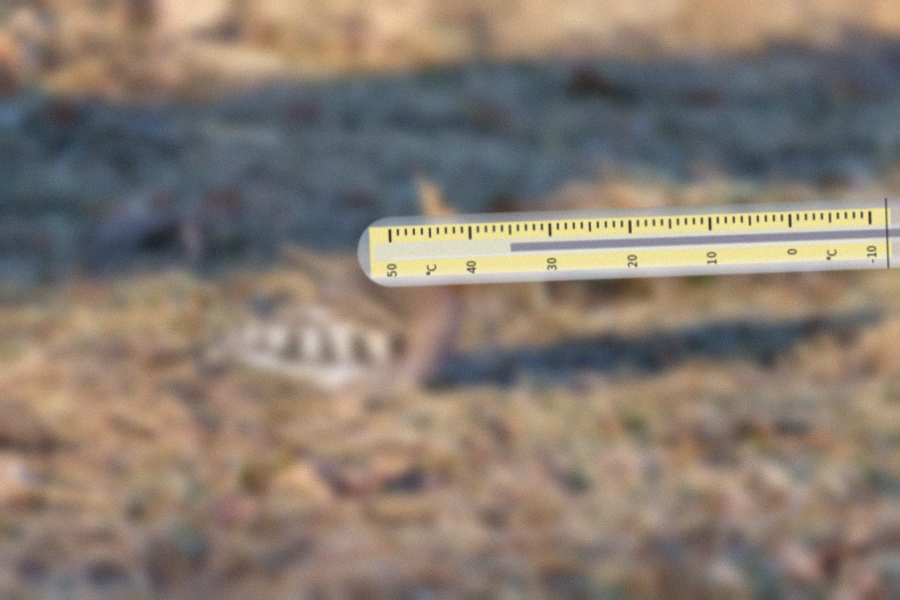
35 °C
